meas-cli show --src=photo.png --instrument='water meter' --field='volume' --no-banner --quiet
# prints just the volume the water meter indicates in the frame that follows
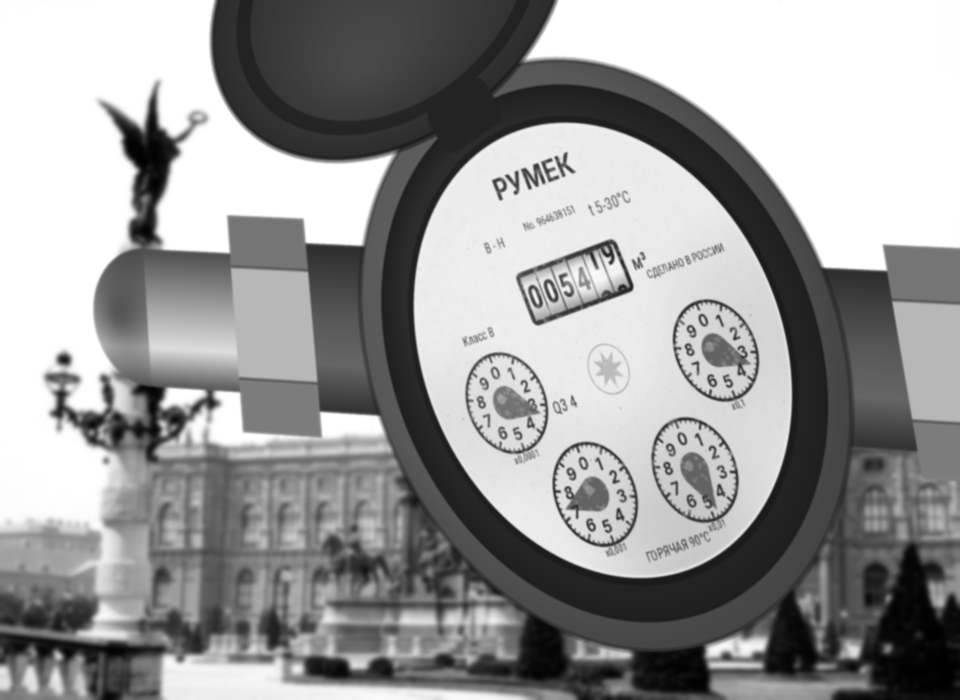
5419.3473 m³
